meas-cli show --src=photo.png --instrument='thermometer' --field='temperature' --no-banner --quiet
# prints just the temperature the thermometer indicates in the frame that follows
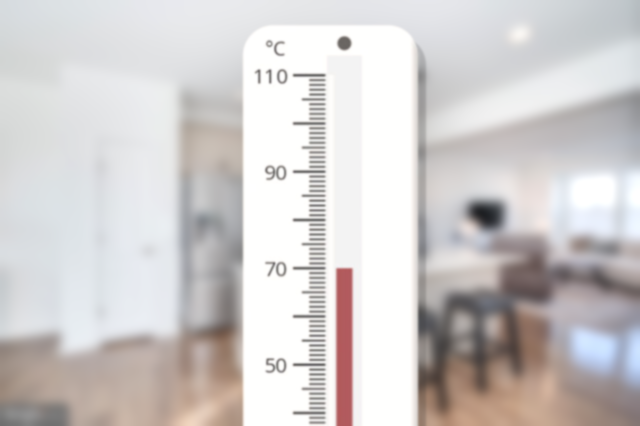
70 °C
